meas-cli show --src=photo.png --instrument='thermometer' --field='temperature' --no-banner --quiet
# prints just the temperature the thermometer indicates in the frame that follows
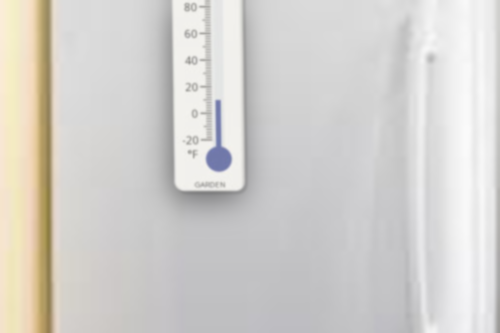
10 °F
